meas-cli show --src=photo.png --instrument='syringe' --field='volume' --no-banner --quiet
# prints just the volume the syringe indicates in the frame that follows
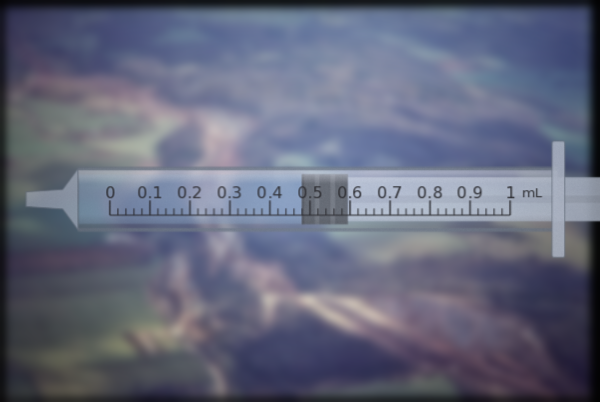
0.48 mL
